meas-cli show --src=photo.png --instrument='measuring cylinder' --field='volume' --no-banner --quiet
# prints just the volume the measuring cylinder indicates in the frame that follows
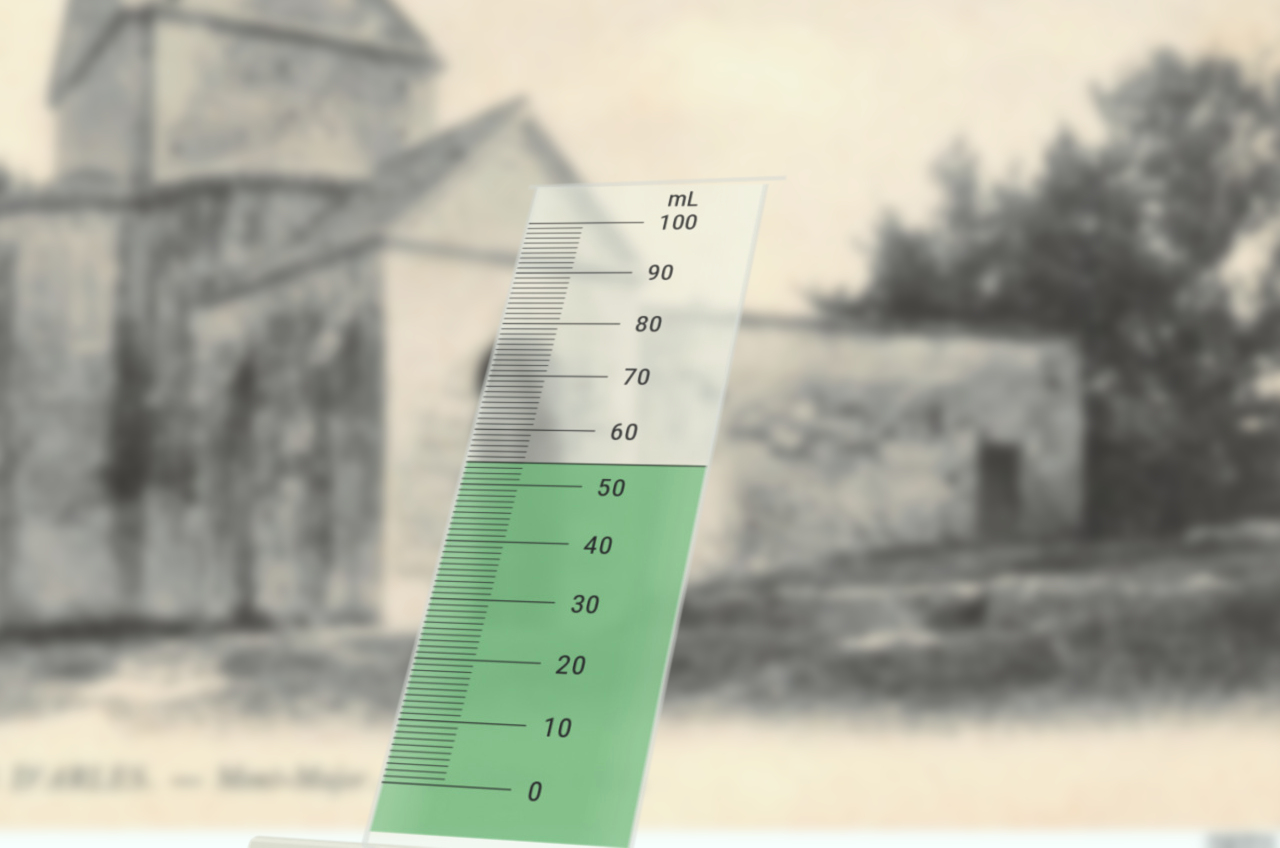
54 mL
